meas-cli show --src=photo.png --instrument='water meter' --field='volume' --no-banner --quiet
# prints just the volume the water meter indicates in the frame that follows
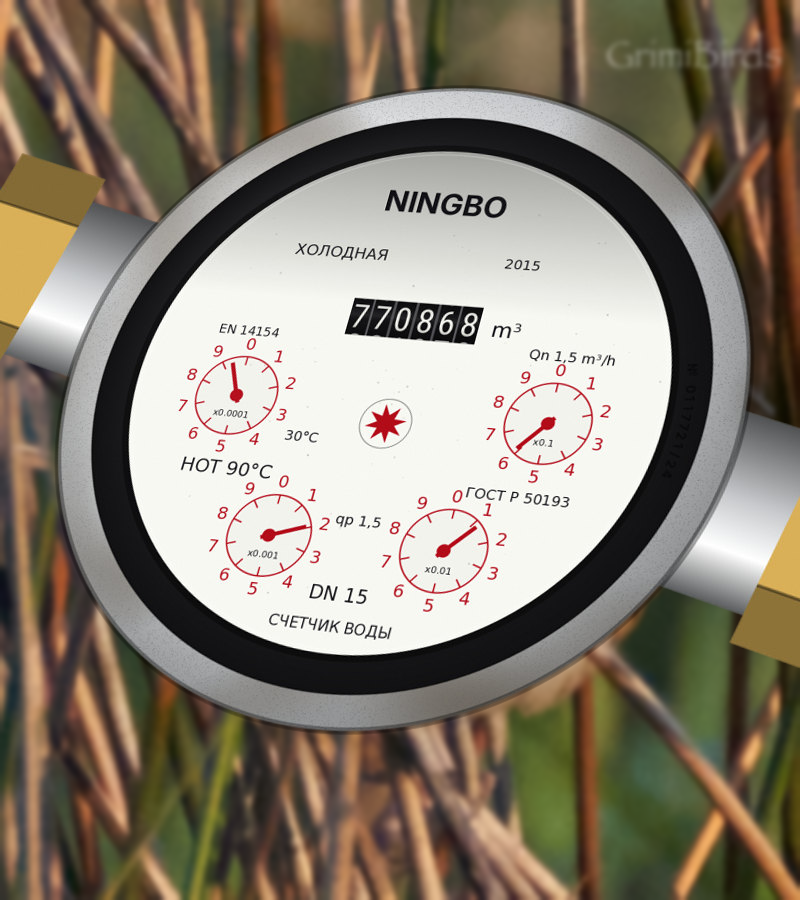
770868.6119 m³
